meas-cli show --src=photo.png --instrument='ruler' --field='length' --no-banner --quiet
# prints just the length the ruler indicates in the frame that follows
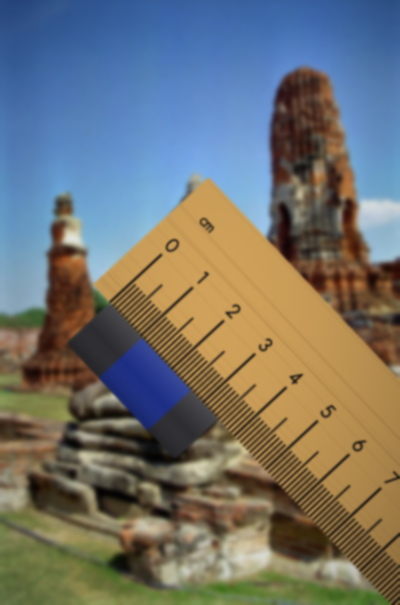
3.5 cm
